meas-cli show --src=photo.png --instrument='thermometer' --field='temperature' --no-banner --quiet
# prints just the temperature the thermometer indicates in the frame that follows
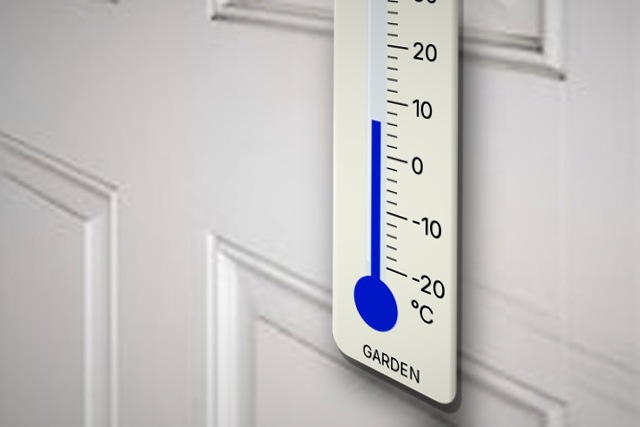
6 °C
